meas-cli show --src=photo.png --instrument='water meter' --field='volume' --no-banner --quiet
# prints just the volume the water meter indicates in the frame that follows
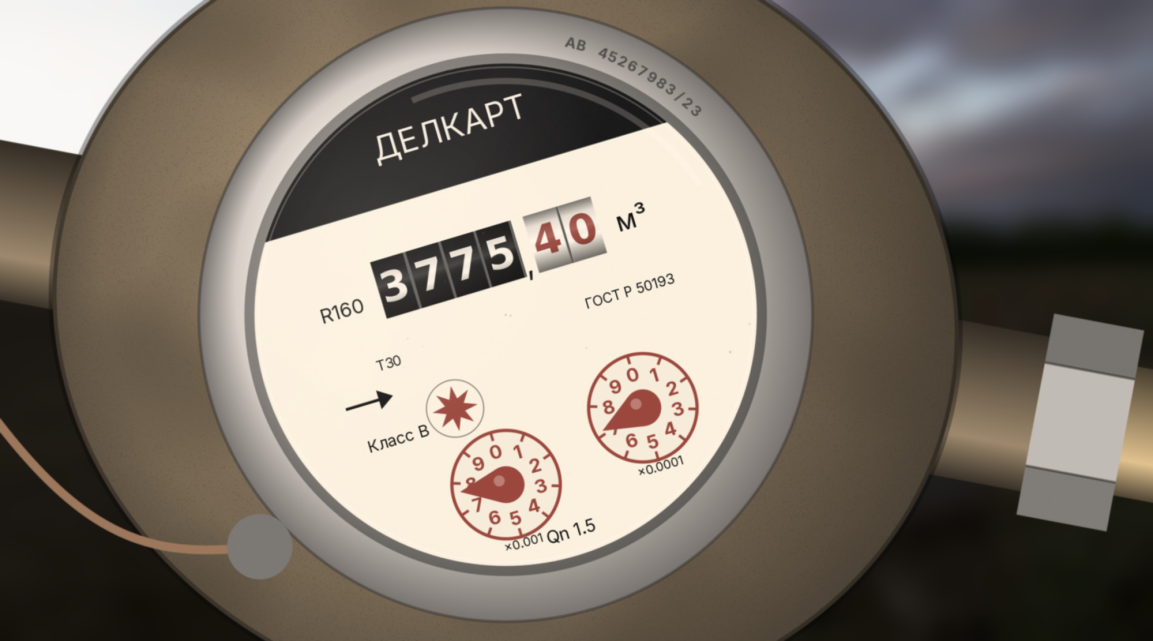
3775.4077 m³
